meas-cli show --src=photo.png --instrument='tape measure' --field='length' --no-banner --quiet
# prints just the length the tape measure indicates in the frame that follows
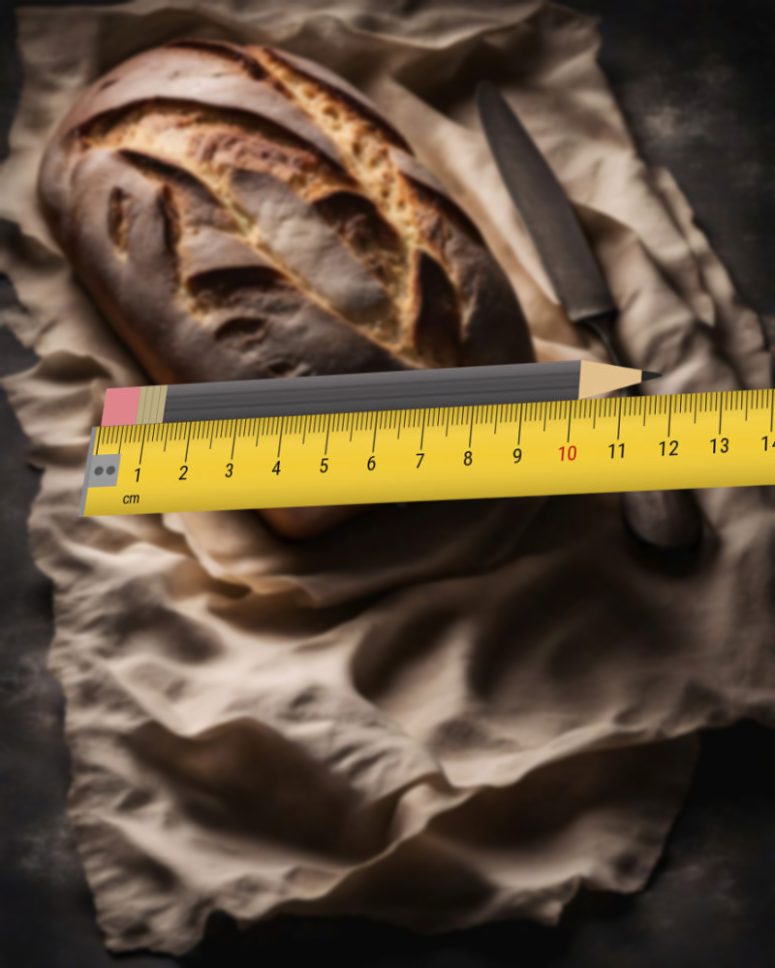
11.8 cm
